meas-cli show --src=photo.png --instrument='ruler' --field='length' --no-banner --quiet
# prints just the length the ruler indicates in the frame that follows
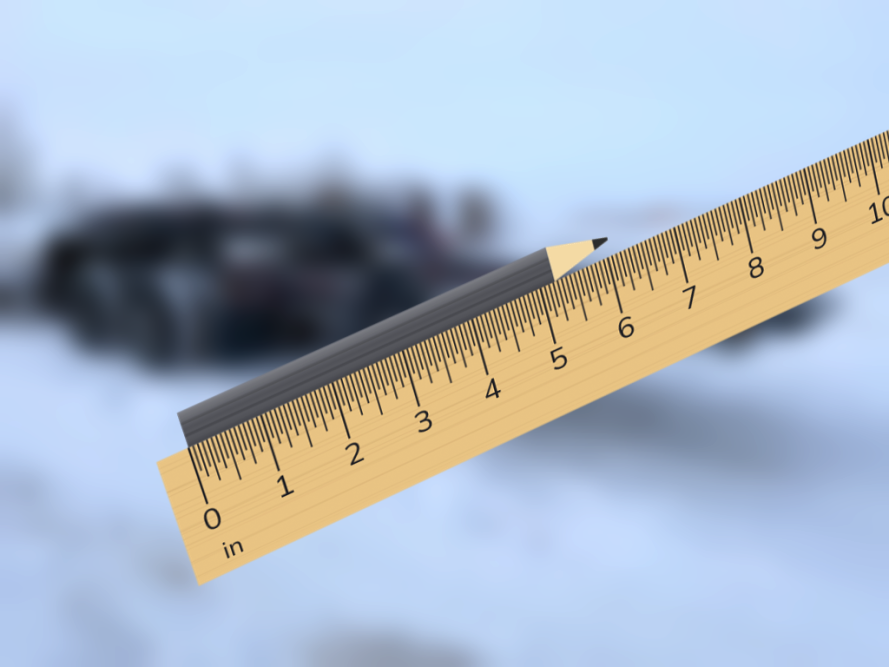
6.0625 in
